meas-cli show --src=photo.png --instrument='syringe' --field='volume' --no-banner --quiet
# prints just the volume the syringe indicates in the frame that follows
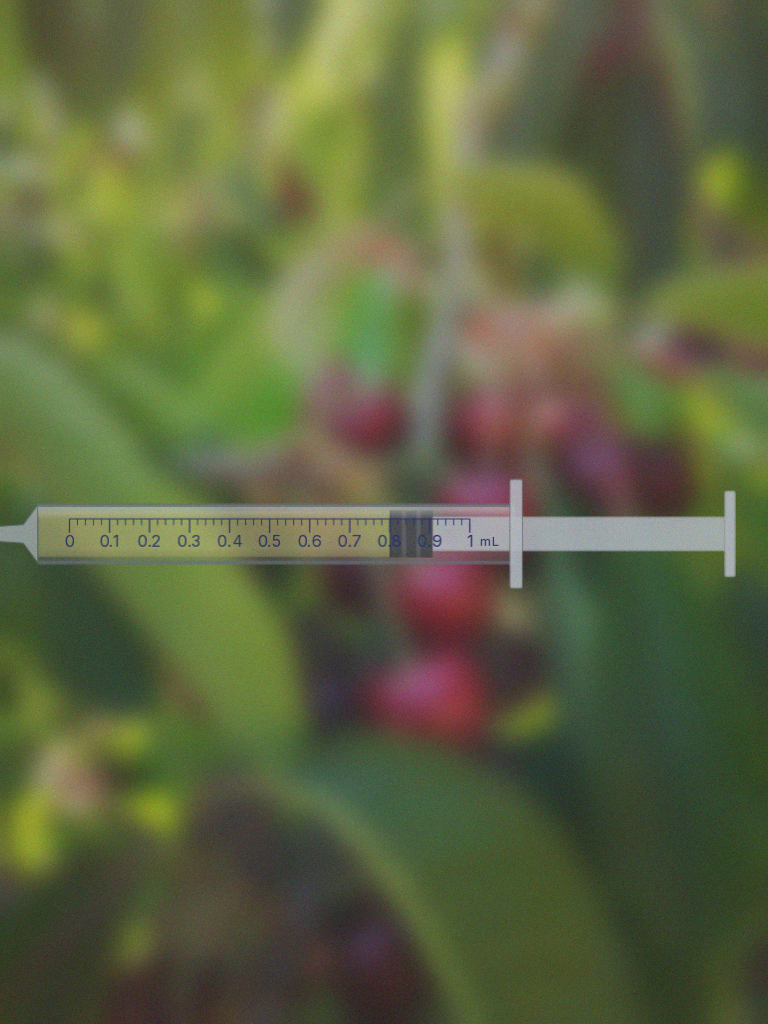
0.8 mL
